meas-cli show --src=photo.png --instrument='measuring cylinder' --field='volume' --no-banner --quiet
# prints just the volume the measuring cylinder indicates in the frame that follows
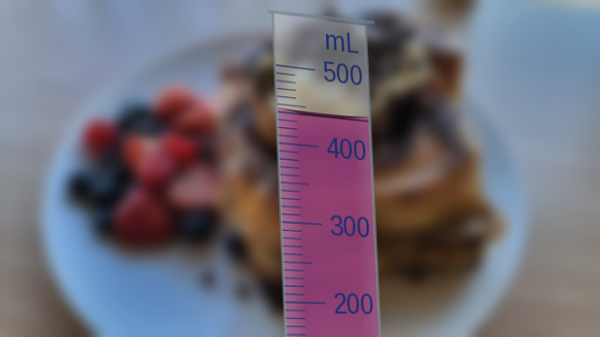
440 mL
